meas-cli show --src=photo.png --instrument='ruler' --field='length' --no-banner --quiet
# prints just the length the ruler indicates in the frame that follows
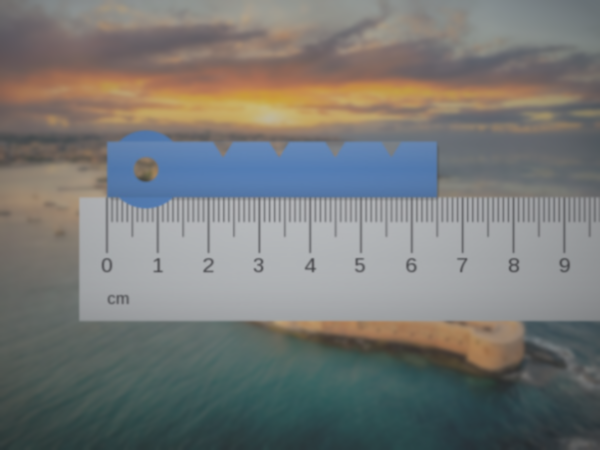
6.5 cm
